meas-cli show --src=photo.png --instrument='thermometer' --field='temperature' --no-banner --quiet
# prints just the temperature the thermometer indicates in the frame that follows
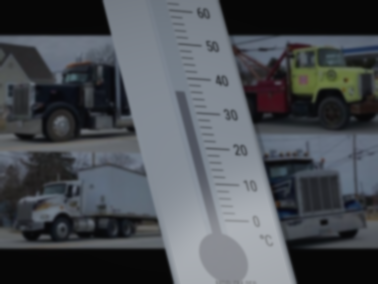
36 °C
